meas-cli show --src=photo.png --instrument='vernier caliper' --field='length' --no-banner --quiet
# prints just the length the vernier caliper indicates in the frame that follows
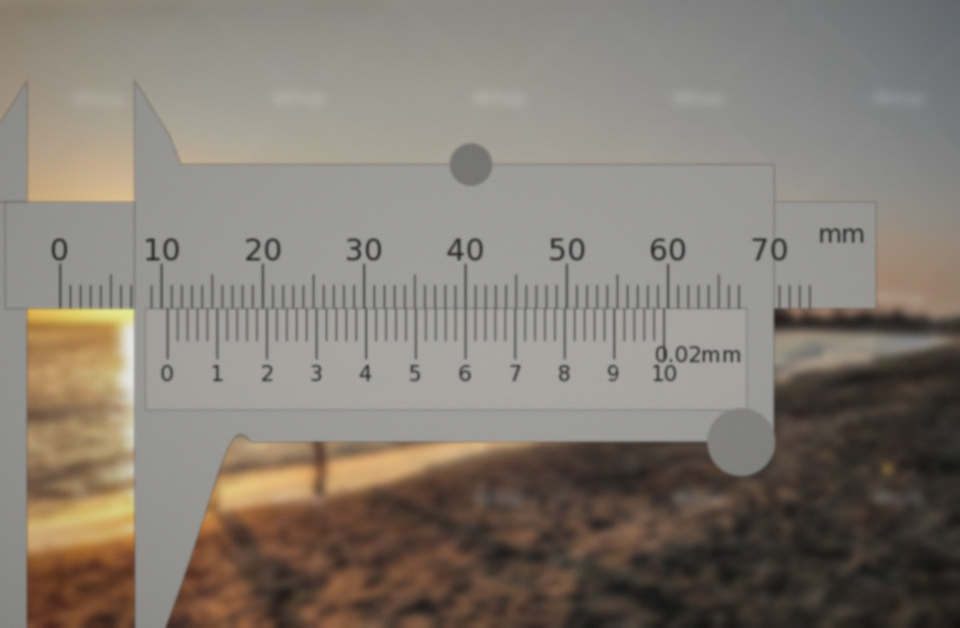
10.6 mm
